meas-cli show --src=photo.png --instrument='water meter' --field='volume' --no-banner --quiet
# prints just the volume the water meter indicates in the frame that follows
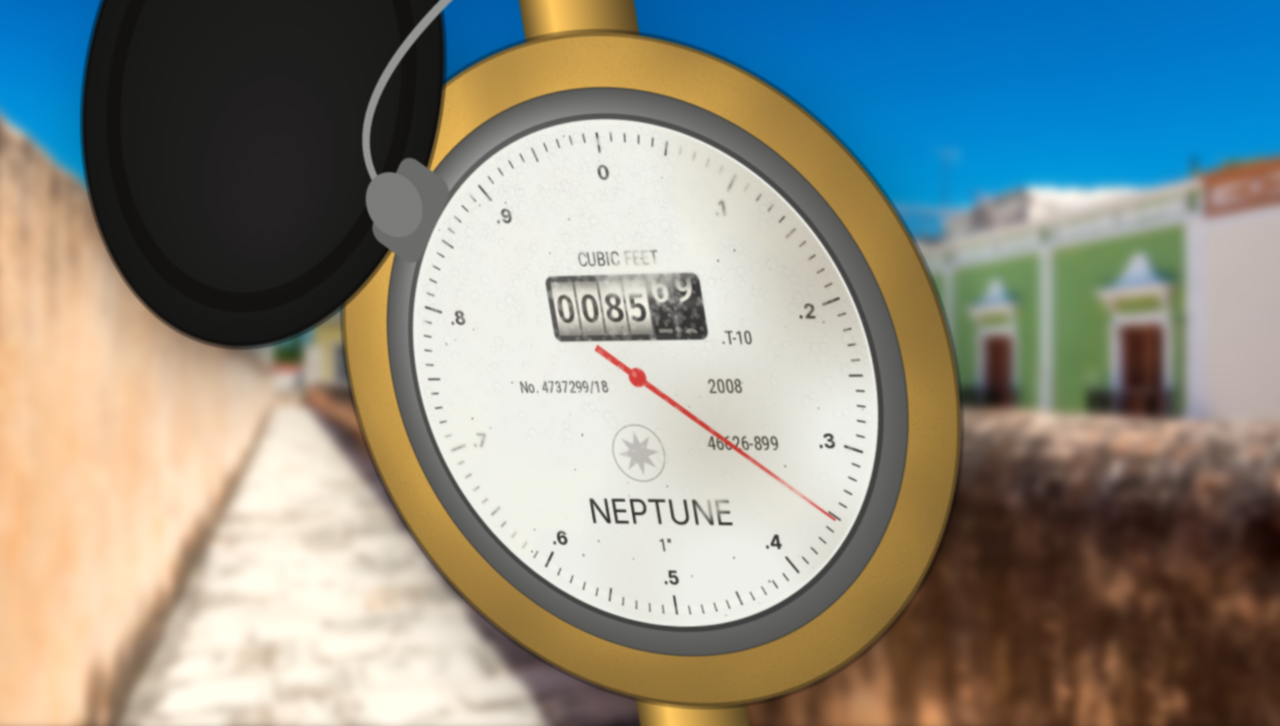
8569.35 ft³
